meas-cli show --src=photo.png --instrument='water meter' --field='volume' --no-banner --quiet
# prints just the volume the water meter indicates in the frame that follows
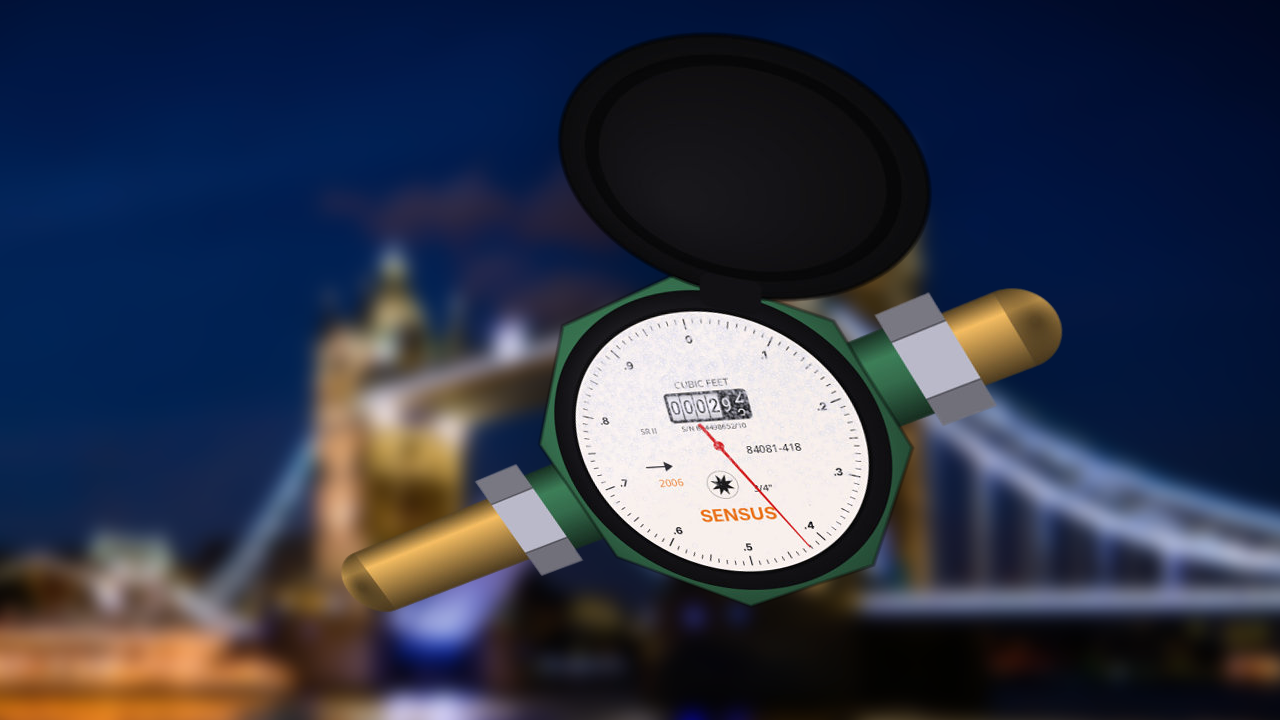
292.42 ft³
